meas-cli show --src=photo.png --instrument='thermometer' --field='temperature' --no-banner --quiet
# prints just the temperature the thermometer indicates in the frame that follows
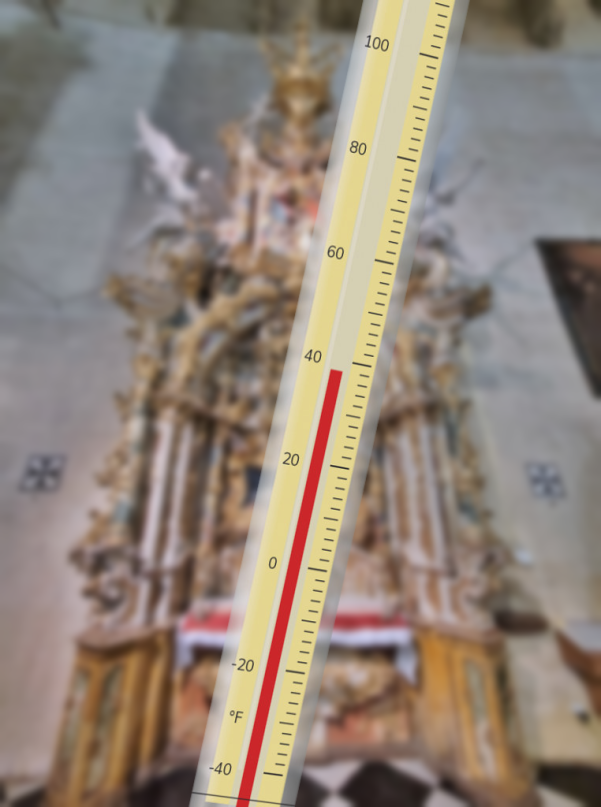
38 °F
